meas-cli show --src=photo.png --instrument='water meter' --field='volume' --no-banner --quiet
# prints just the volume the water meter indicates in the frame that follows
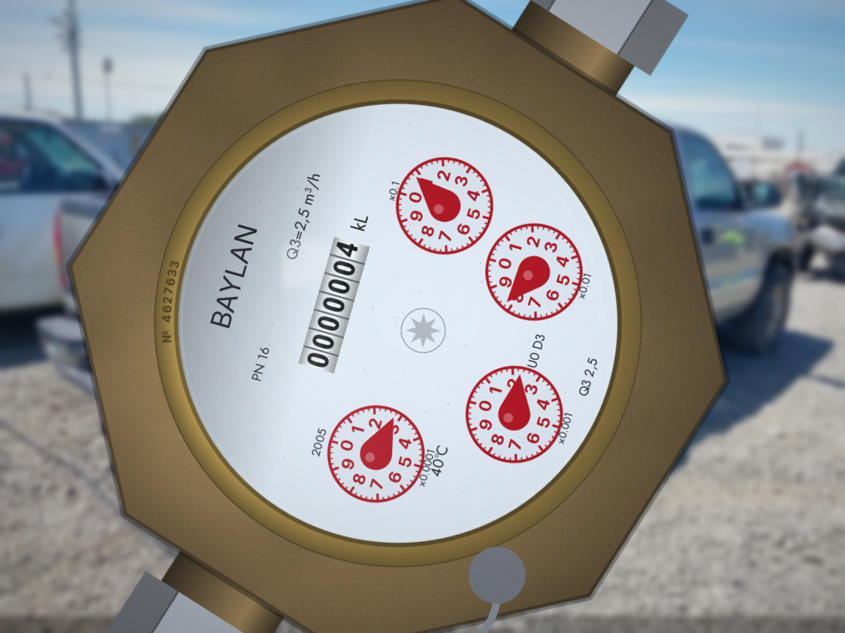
4.0822 kL
